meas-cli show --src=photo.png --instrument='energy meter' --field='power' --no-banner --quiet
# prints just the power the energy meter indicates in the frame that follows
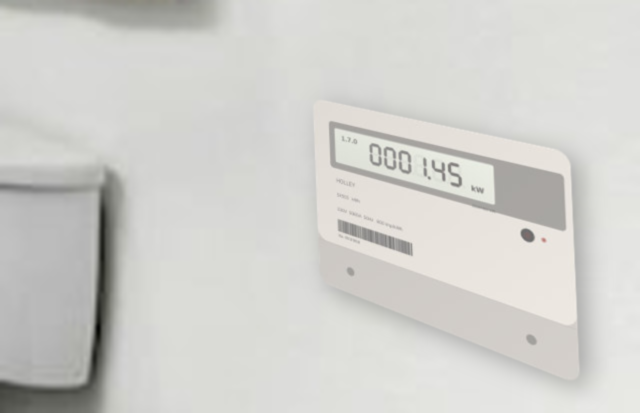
1.45 kW
